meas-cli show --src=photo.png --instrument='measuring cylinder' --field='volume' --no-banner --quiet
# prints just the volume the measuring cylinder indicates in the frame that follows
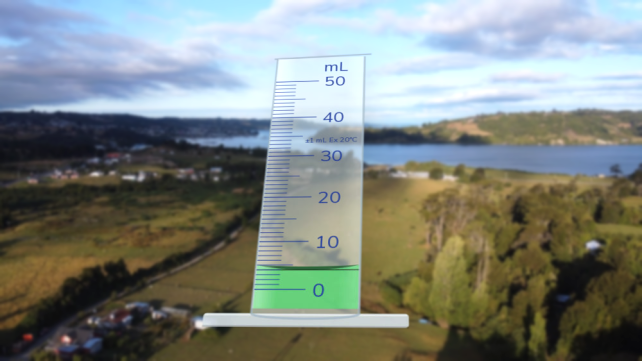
4 mL
